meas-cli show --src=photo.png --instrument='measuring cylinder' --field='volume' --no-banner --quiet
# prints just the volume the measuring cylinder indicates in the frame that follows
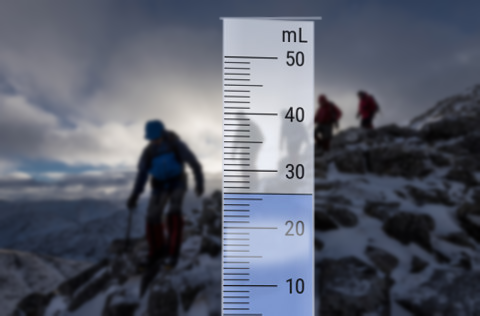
26 mL
